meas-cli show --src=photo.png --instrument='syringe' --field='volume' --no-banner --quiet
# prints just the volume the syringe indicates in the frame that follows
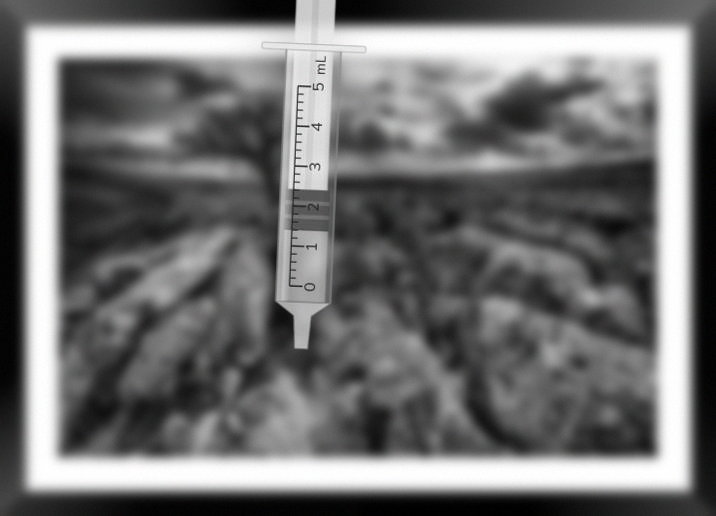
1.4 mL
